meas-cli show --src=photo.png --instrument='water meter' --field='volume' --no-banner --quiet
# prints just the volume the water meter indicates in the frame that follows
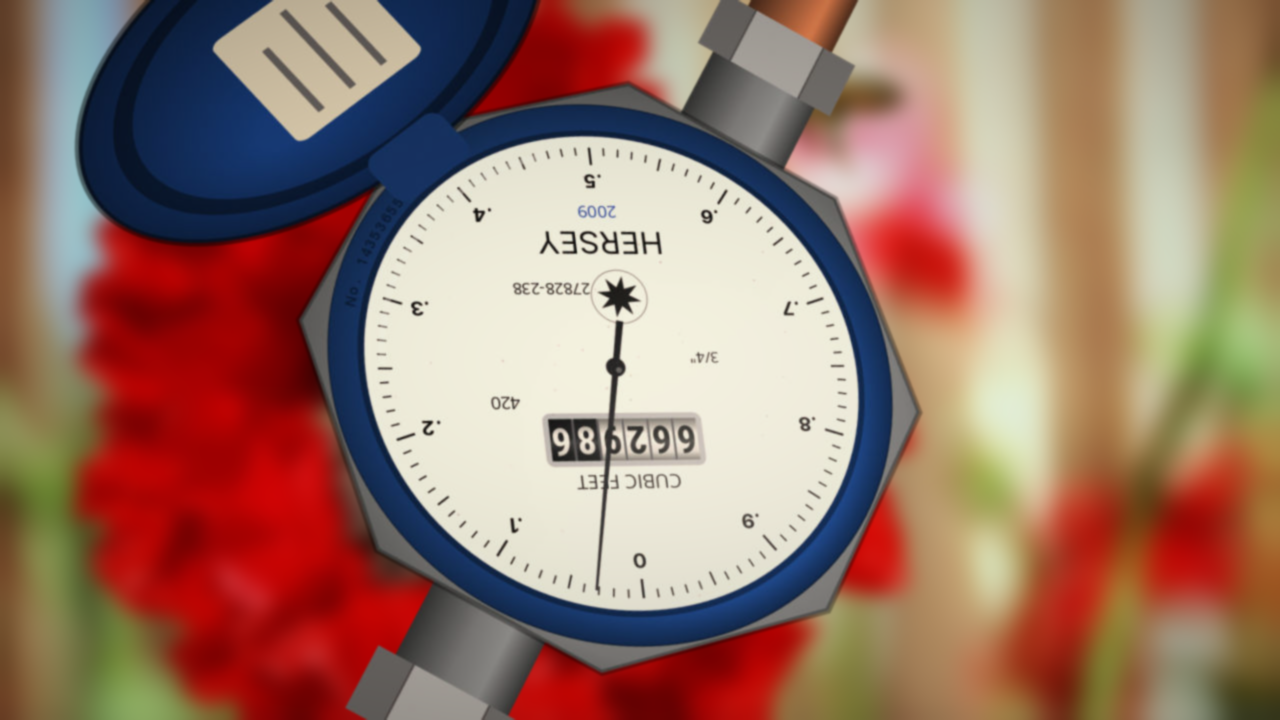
662986.03 ft³
